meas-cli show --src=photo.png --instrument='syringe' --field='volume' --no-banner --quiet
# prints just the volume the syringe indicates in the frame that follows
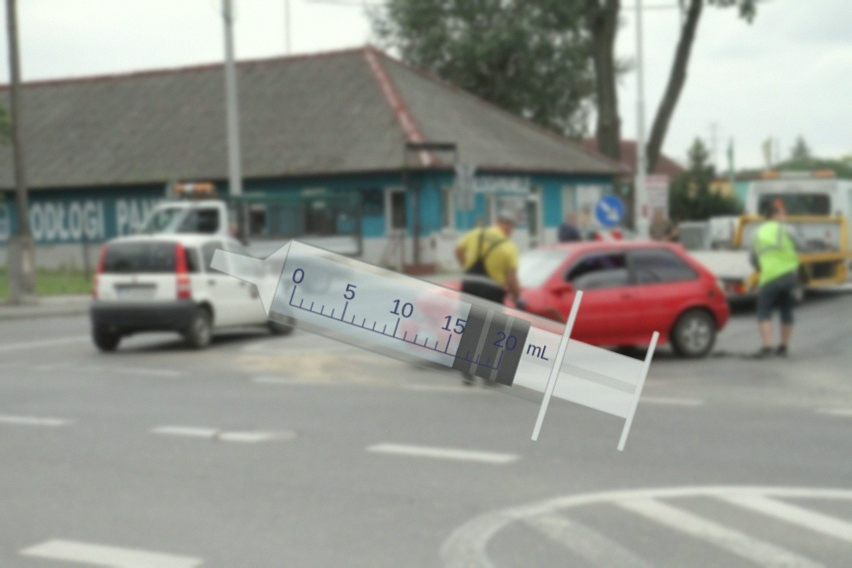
16 mL
